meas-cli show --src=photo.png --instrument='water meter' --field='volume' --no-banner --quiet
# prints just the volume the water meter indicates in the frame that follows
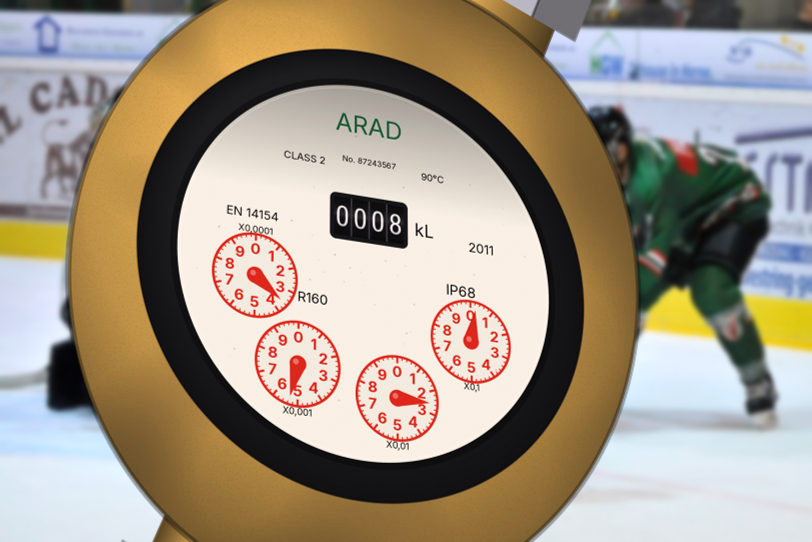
8.0253 kL
